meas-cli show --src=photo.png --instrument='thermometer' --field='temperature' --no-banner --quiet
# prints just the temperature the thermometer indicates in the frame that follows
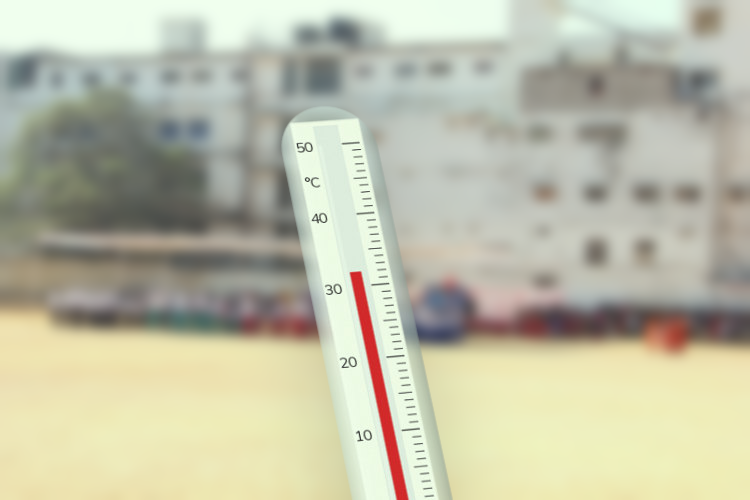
32 °C
